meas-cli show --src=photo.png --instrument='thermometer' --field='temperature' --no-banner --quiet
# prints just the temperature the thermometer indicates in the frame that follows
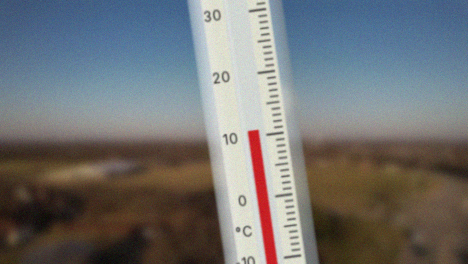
11 °C
